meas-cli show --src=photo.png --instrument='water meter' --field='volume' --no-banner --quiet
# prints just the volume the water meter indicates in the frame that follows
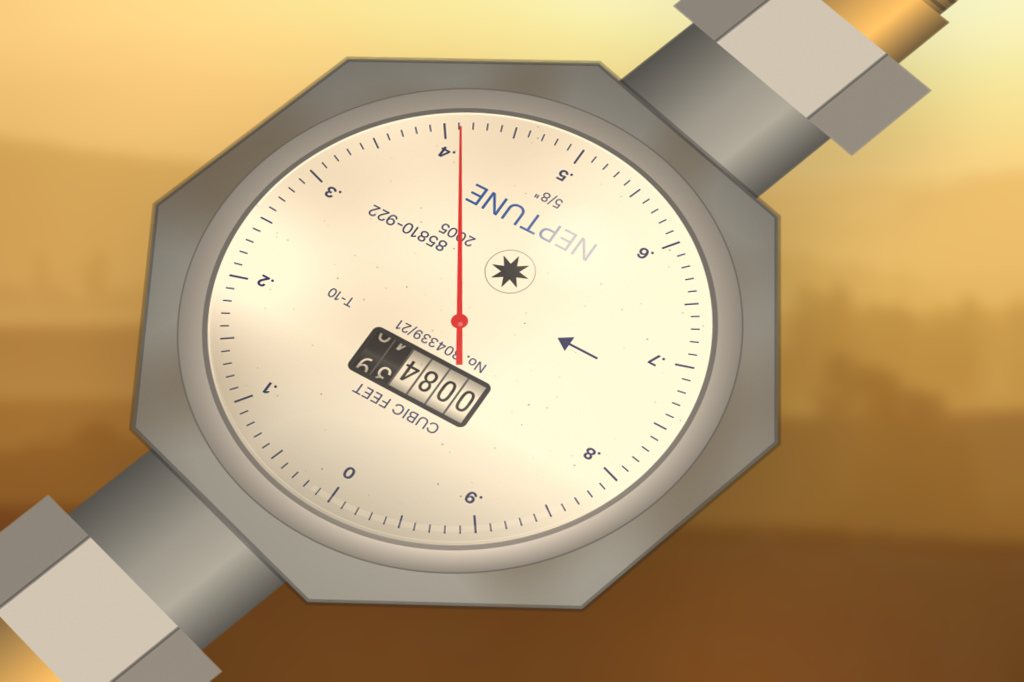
8439.41 ft³
